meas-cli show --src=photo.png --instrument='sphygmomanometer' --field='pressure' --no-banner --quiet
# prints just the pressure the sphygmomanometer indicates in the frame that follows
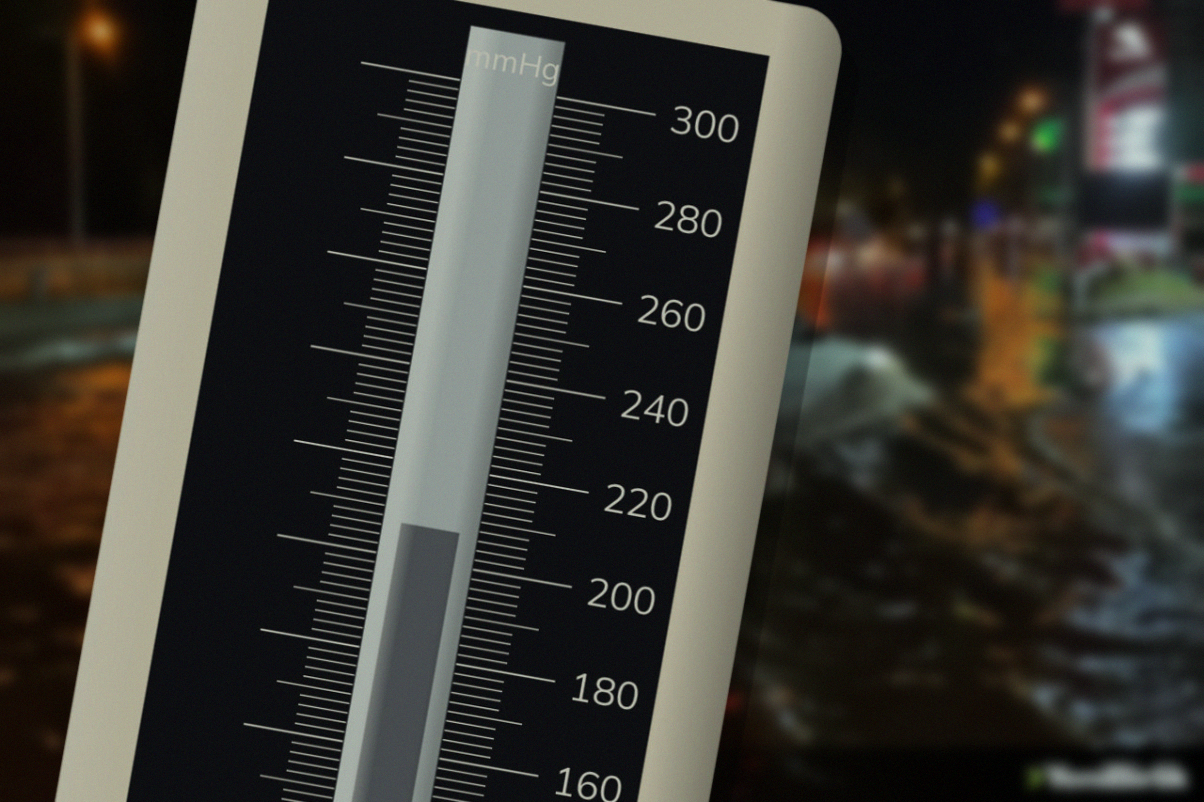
207 mmHg
